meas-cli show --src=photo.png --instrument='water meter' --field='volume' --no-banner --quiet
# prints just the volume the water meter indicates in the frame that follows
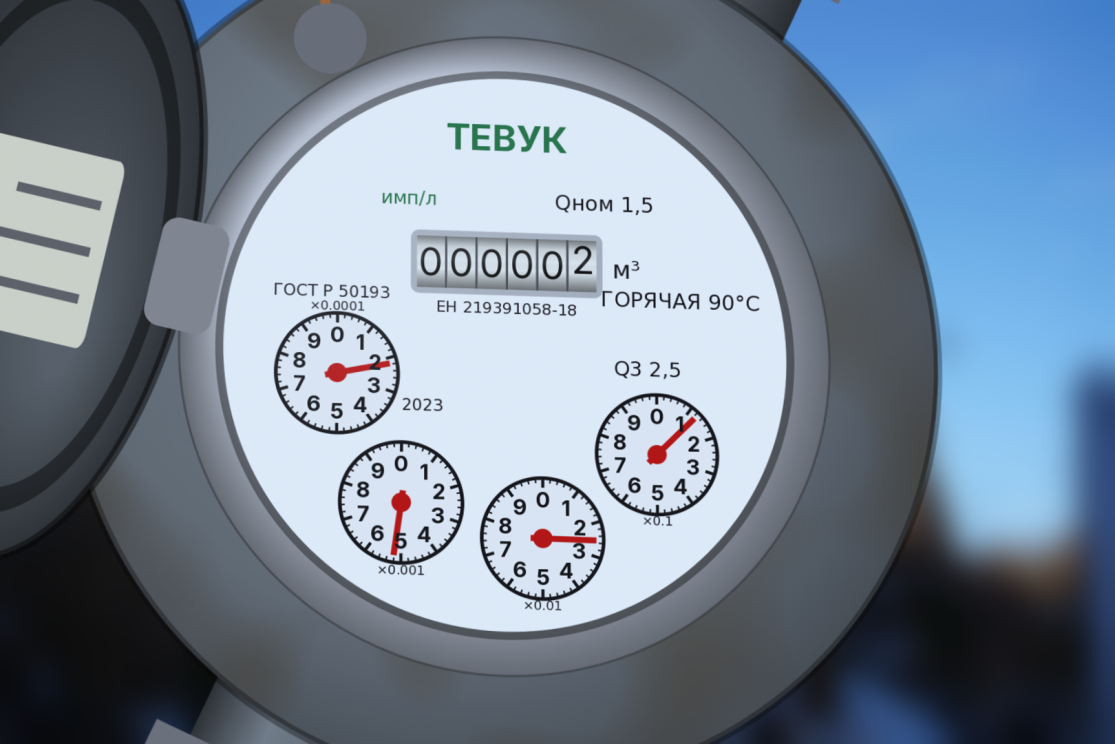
2.1252 m³
